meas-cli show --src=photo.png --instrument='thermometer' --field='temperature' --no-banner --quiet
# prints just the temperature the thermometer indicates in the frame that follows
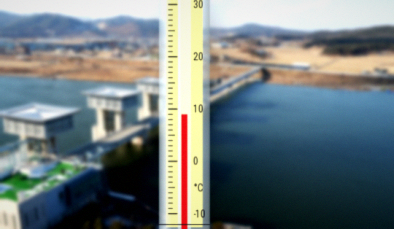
9 °C
